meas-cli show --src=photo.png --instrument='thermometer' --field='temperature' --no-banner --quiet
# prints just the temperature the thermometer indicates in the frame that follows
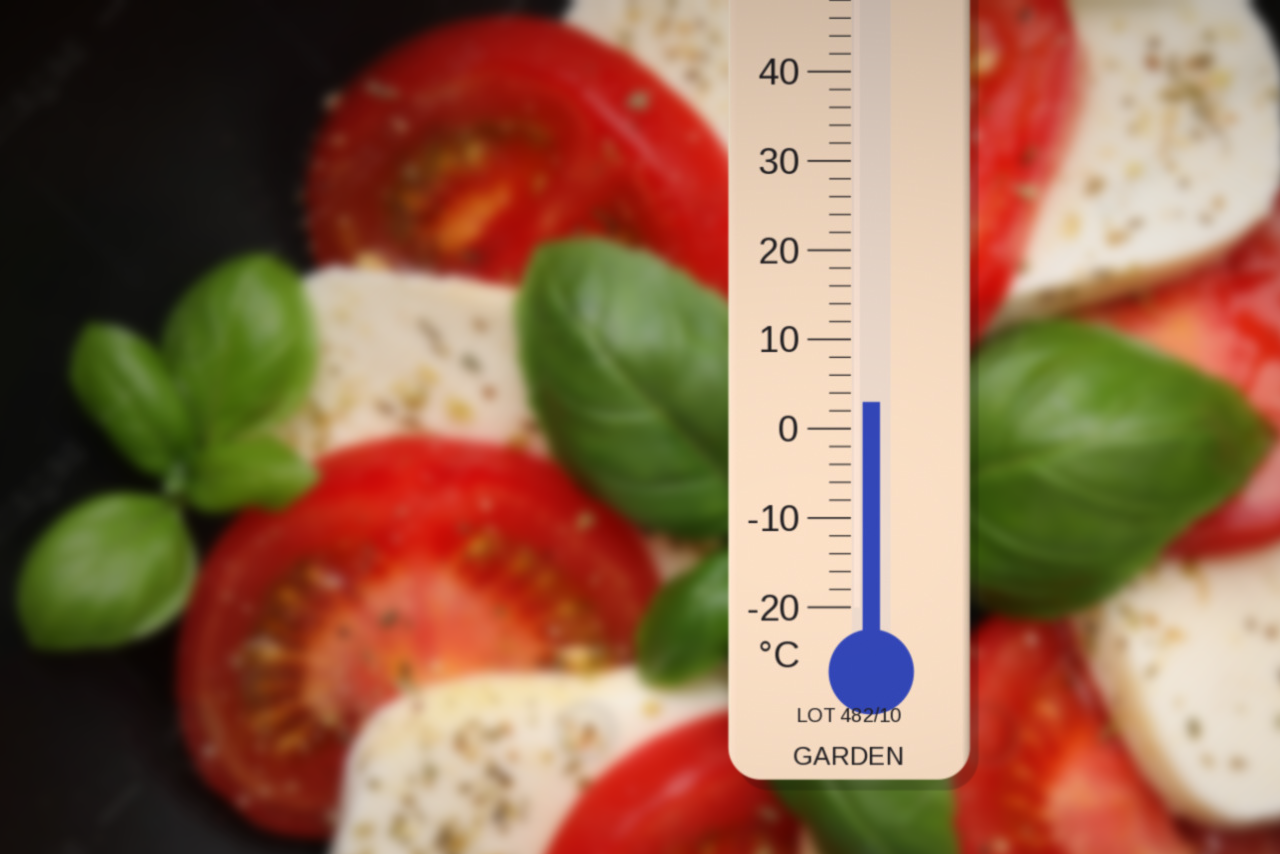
3 °C
